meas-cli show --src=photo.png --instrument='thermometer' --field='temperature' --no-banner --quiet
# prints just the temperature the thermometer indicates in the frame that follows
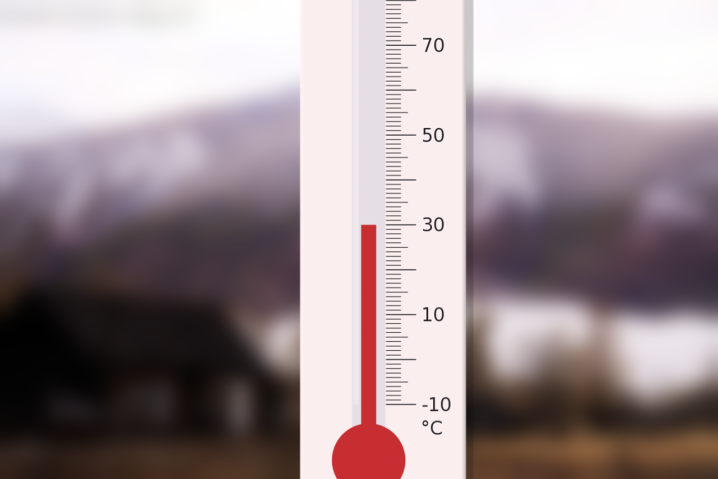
30 °C
